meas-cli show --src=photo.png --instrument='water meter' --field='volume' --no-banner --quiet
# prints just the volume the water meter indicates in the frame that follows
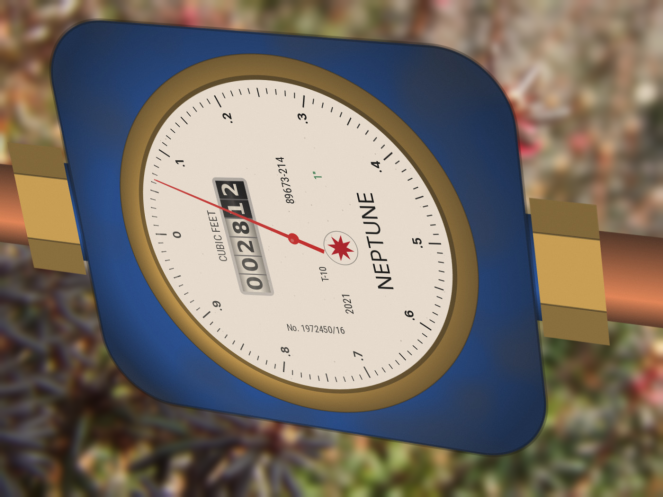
2812.06 ft³
